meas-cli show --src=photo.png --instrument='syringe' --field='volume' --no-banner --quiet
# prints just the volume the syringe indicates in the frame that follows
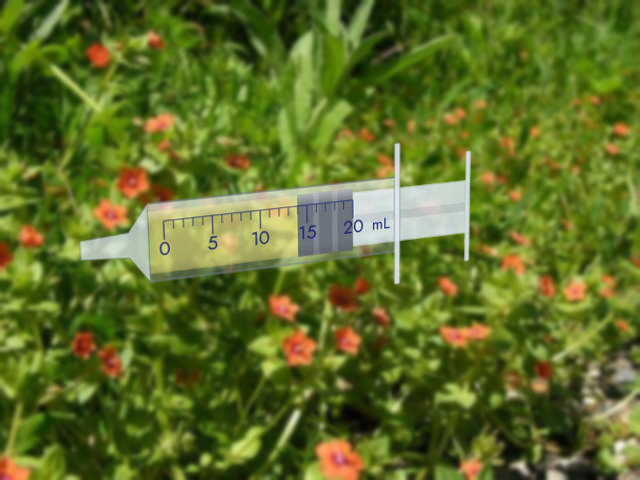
14 mL
